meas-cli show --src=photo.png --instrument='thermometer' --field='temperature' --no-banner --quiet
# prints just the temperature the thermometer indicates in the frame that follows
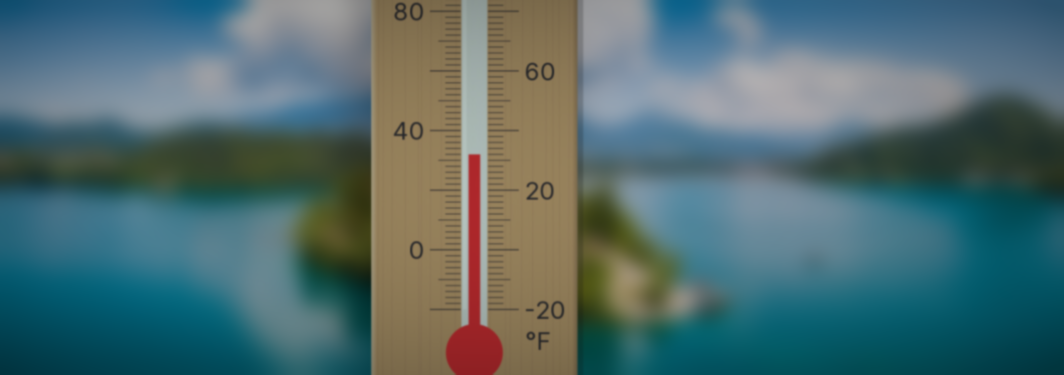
32 °F
